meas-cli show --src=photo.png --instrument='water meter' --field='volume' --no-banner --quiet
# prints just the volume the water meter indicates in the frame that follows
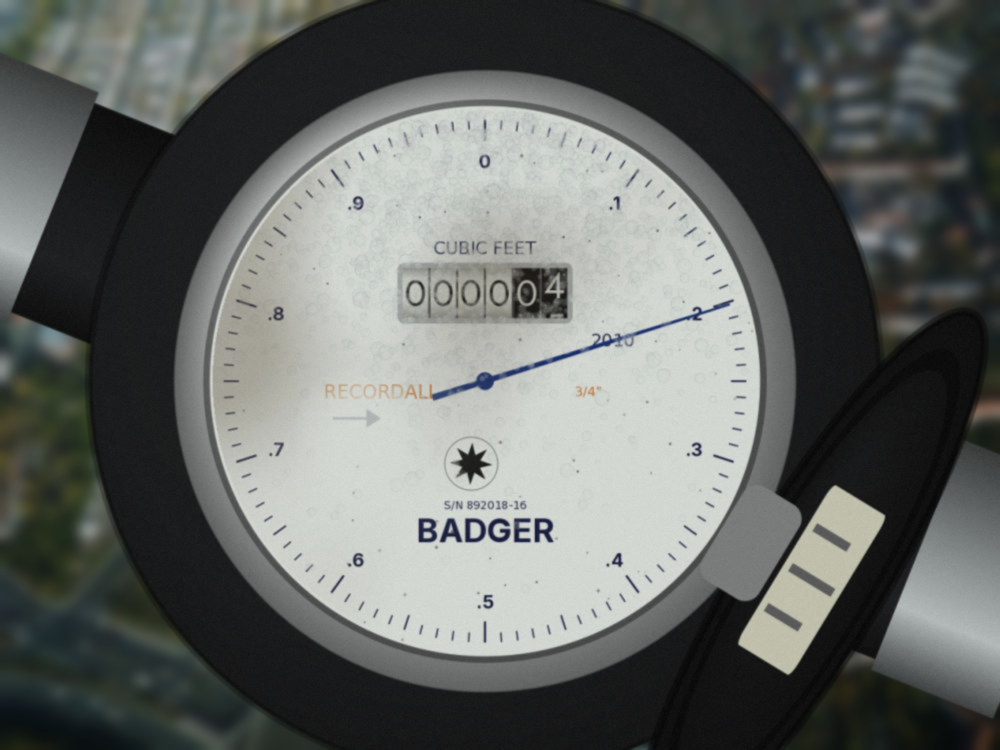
4.20 ft³
